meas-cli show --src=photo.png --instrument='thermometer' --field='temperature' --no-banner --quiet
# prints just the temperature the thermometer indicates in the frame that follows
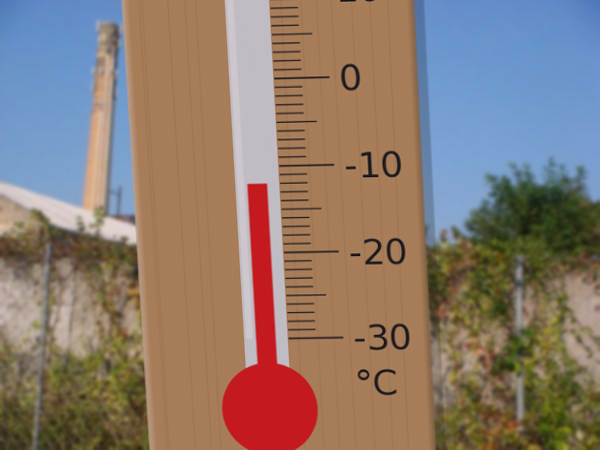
-12 °C
